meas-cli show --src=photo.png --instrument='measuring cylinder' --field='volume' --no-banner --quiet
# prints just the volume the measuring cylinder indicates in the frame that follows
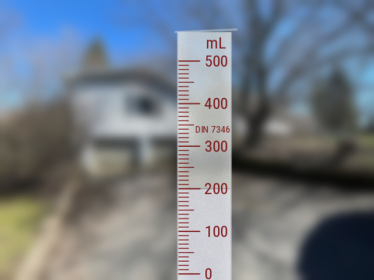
200 mL
